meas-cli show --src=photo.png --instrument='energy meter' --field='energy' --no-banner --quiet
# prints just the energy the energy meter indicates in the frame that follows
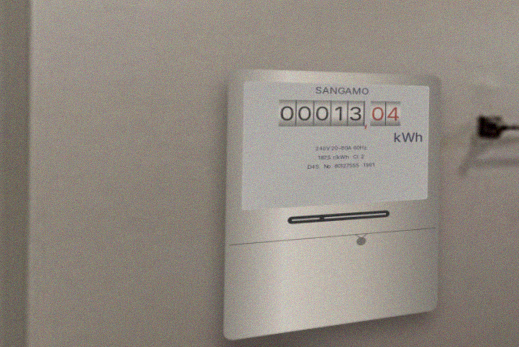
13.04 kWh
